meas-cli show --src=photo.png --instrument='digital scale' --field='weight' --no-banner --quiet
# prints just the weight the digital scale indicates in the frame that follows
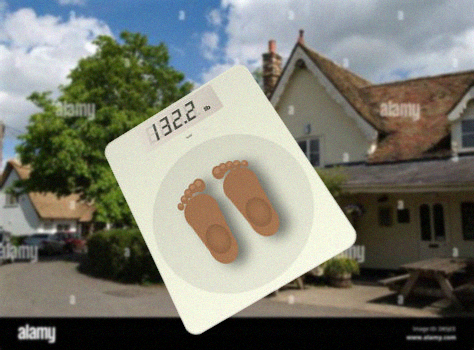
132.2 lb
